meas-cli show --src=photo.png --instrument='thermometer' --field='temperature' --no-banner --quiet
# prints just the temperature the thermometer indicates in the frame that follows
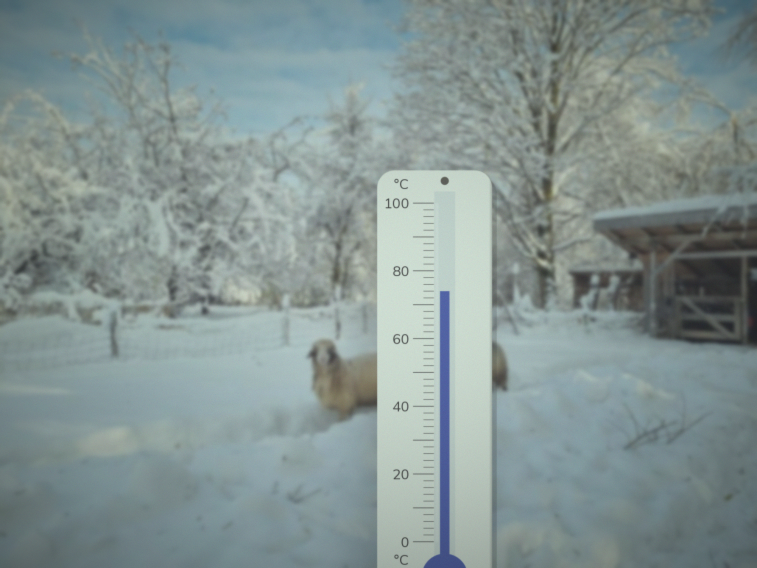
74 °C
